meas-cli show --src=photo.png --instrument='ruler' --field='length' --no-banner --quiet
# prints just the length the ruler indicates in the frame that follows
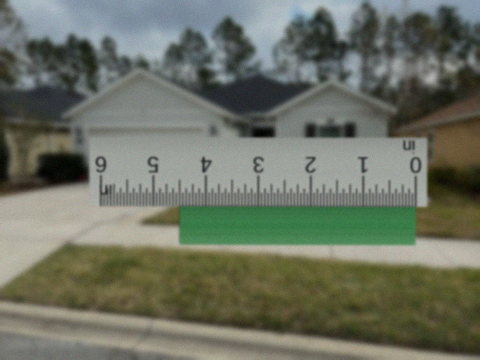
4.5 in
